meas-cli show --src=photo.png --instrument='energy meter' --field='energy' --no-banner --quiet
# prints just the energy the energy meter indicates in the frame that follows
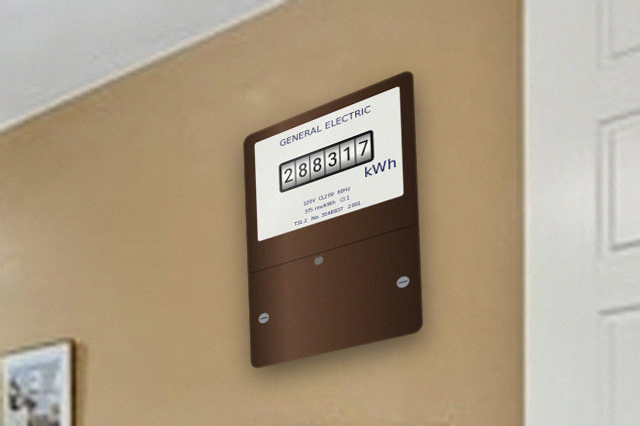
288317 kWh
